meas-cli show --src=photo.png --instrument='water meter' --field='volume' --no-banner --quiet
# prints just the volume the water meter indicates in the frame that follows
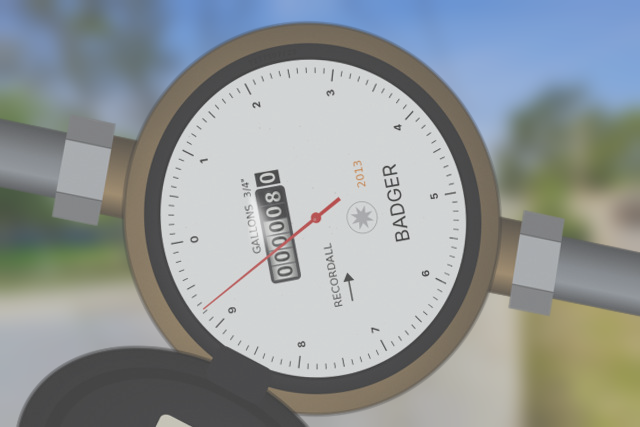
79.2 gal
